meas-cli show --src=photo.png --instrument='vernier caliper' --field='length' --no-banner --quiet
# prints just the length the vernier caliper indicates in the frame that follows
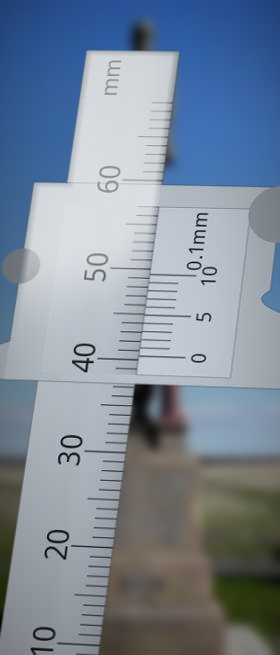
40.4 mm
